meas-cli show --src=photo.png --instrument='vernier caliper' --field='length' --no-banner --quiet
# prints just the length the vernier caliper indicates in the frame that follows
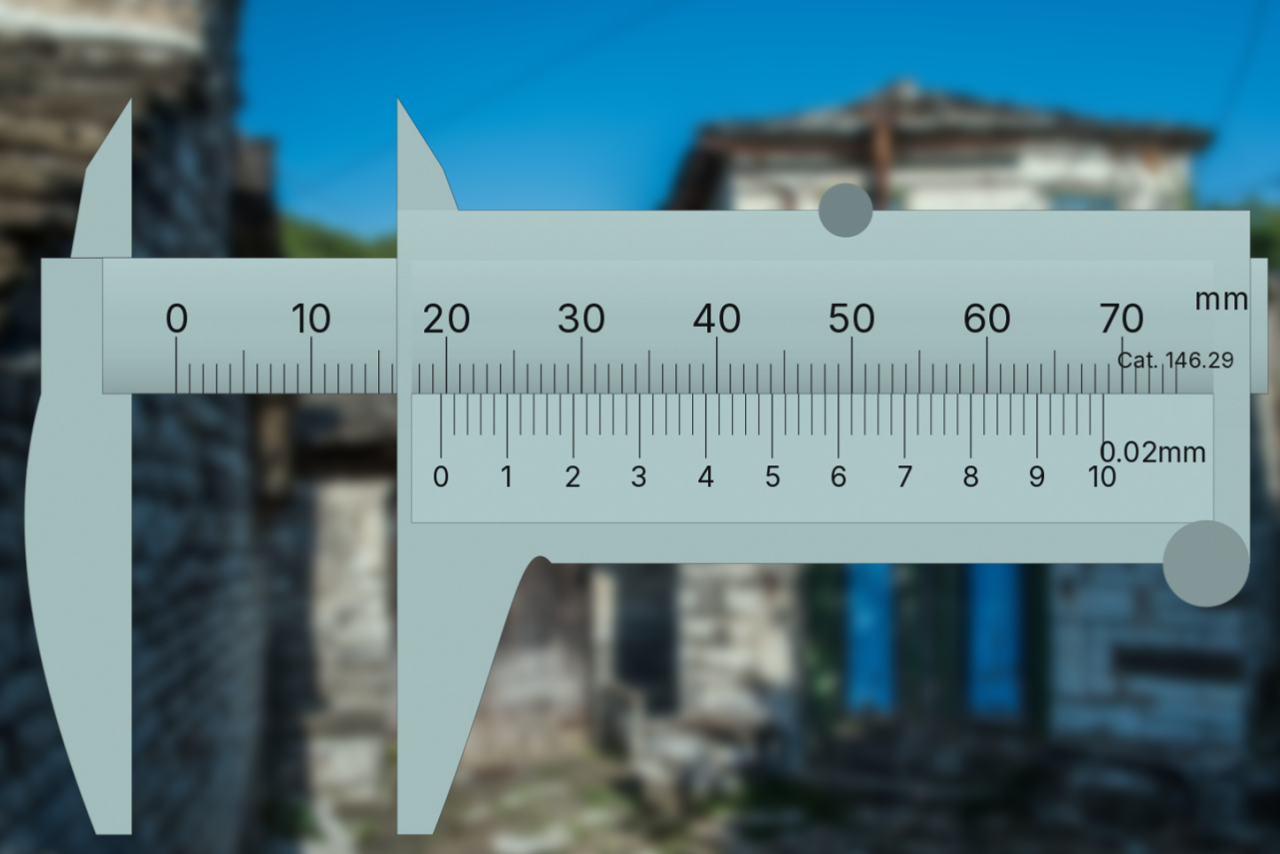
19.6 mm
